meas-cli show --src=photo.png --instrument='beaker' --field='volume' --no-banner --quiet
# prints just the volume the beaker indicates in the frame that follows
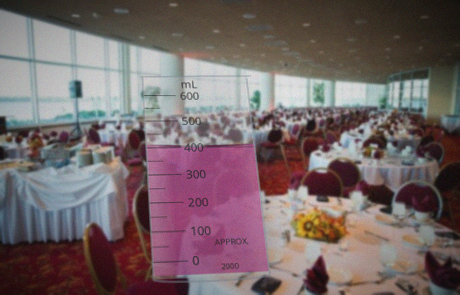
400 mL
